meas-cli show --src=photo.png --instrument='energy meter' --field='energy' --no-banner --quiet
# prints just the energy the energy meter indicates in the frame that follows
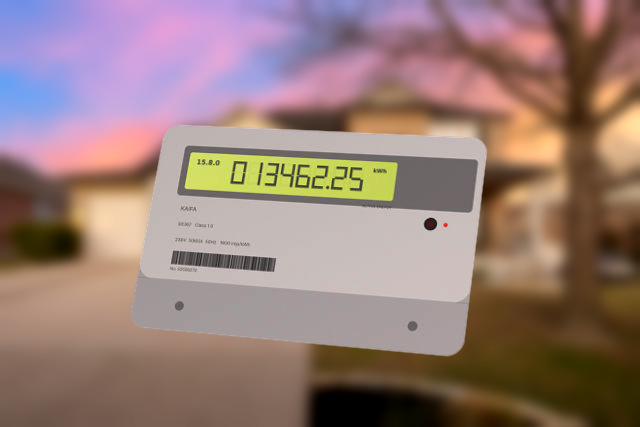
13462.25 kWh
